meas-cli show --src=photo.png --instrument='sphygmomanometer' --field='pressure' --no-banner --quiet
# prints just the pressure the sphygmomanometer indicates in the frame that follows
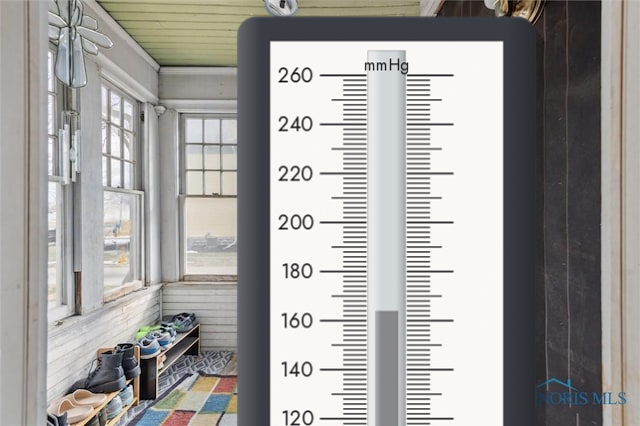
164 mmHg
